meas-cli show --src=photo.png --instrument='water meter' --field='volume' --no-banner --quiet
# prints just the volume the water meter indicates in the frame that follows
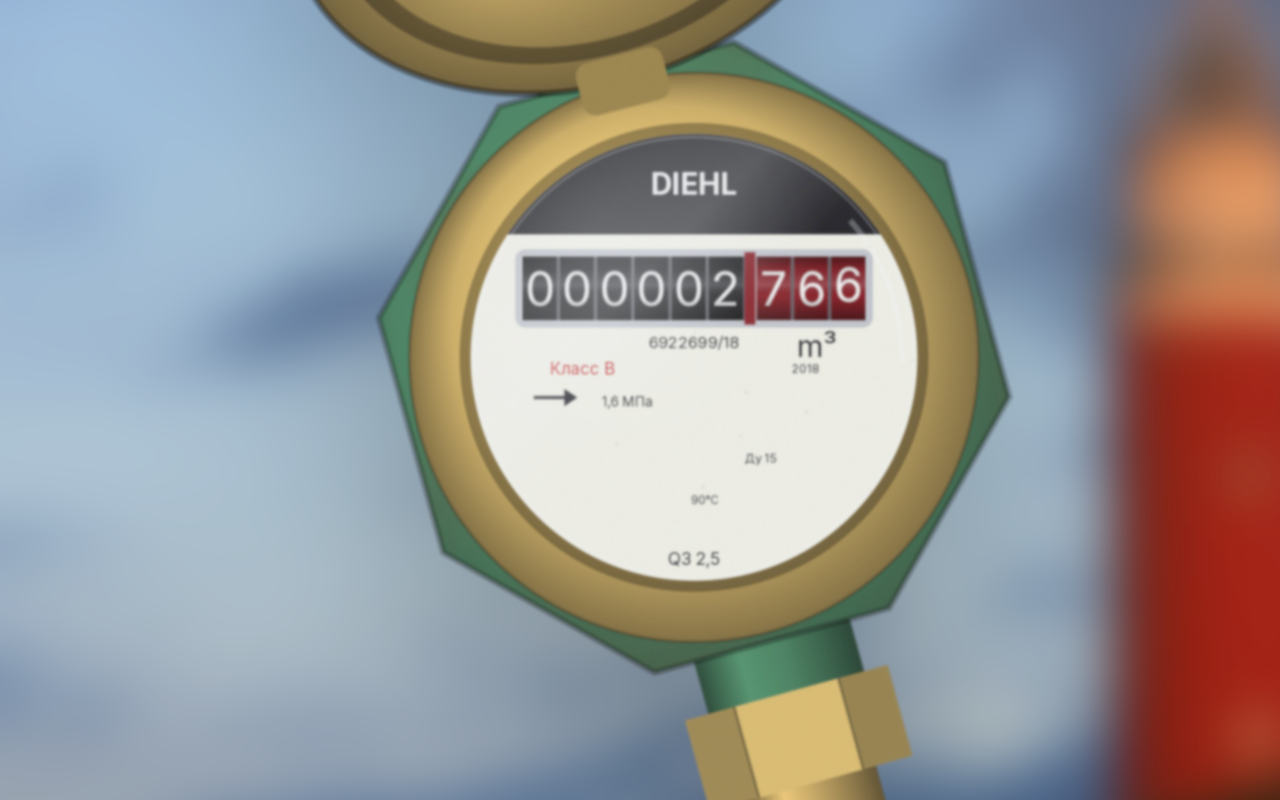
2.766 m³
